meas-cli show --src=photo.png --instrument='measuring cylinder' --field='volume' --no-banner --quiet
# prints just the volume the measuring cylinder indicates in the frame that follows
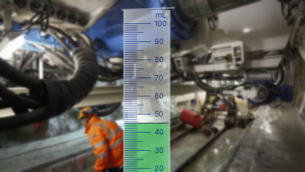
45 mL
